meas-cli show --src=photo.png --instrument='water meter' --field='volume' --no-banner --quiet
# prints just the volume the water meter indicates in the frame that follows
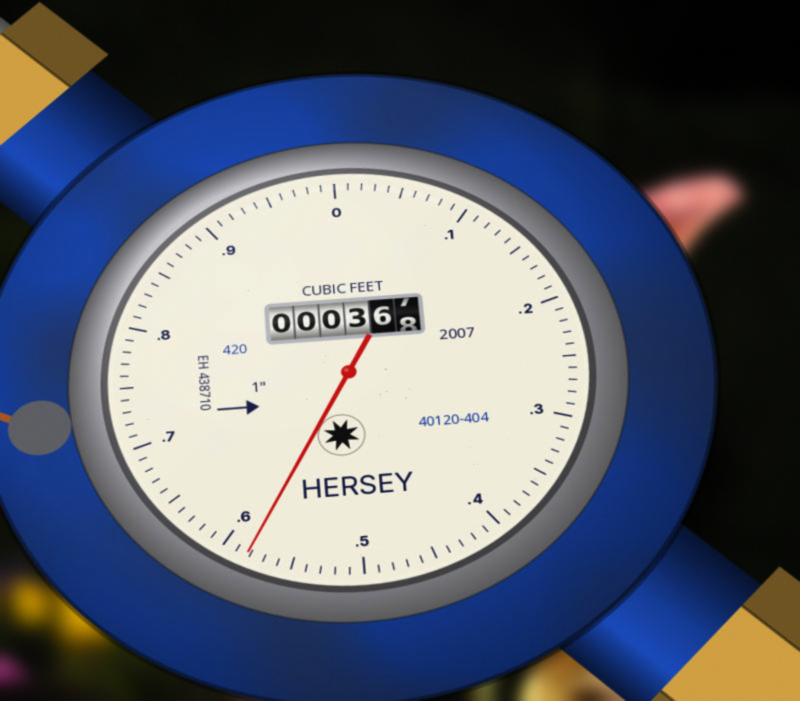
367.58 ft³
